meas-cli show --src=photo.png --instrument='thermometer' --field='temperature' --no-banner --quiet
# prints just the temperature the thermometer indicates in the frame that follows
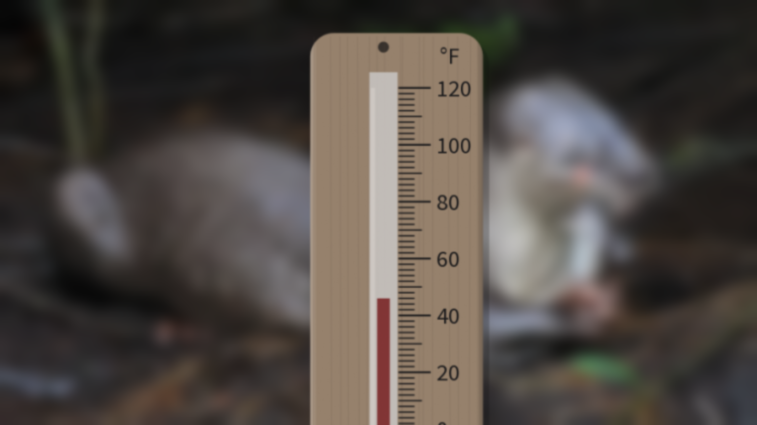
46 °F
